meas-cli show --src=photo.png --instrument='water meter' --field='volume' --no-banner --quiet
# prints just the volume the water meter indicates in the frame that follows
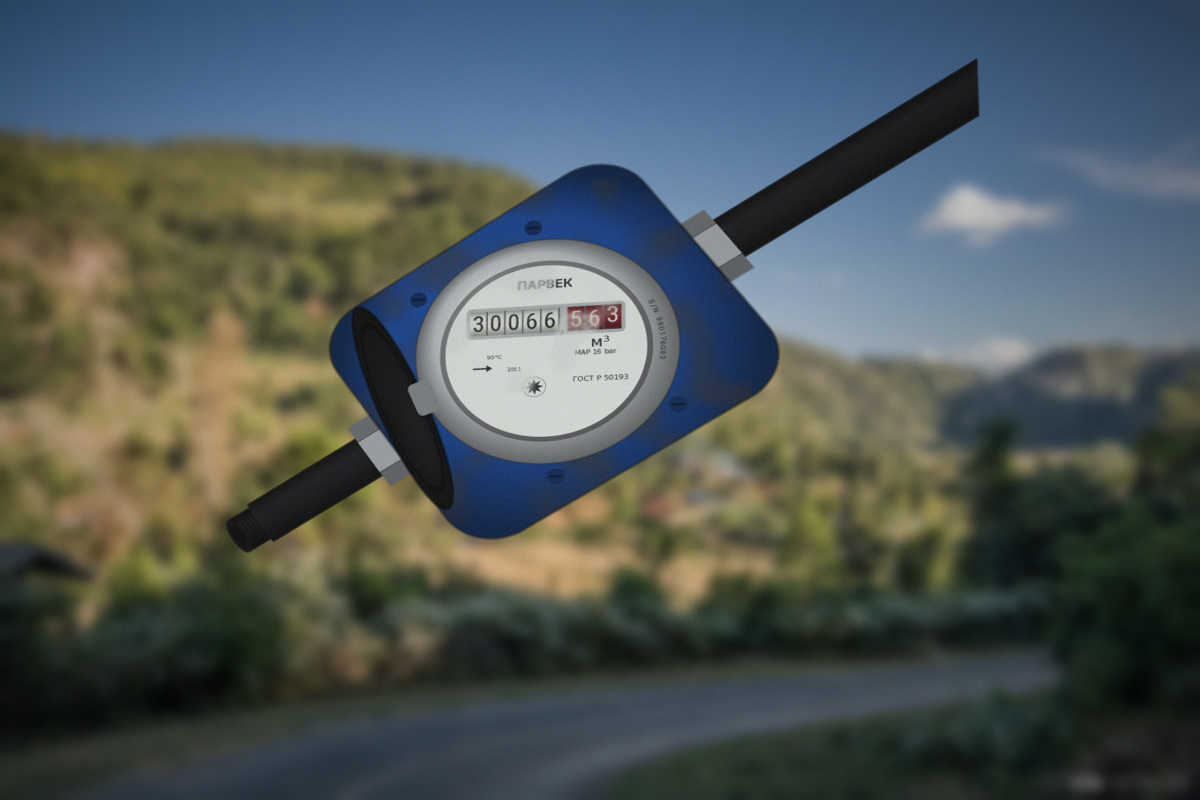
30066.563 m³
